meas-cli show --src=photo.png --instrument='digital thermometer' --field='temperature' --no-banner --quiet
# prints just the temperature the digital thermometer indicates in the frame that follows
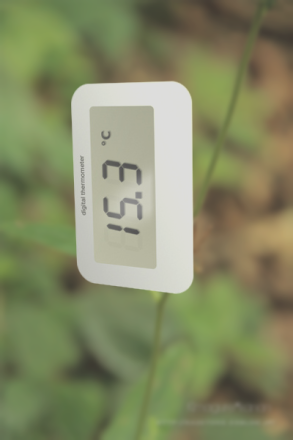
15.3 °C
